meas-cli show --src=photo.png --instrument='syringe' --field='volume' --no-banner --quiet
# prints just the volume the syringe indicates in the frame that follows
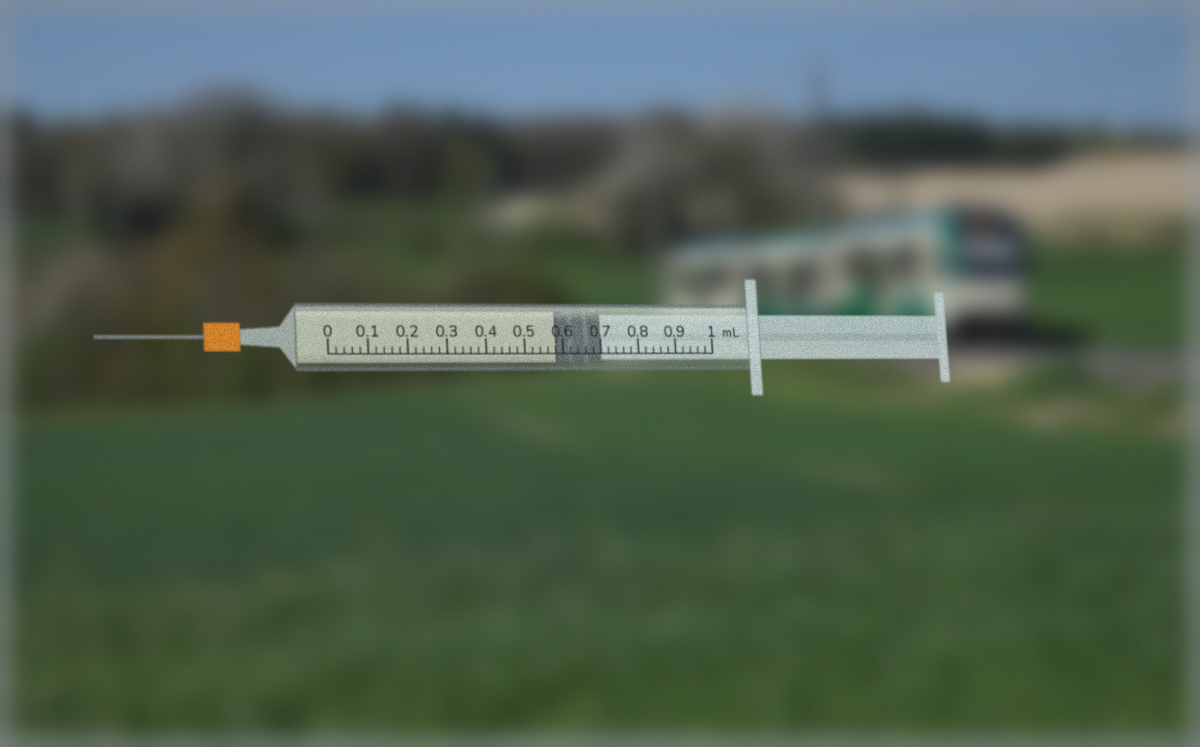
0.58 mL
